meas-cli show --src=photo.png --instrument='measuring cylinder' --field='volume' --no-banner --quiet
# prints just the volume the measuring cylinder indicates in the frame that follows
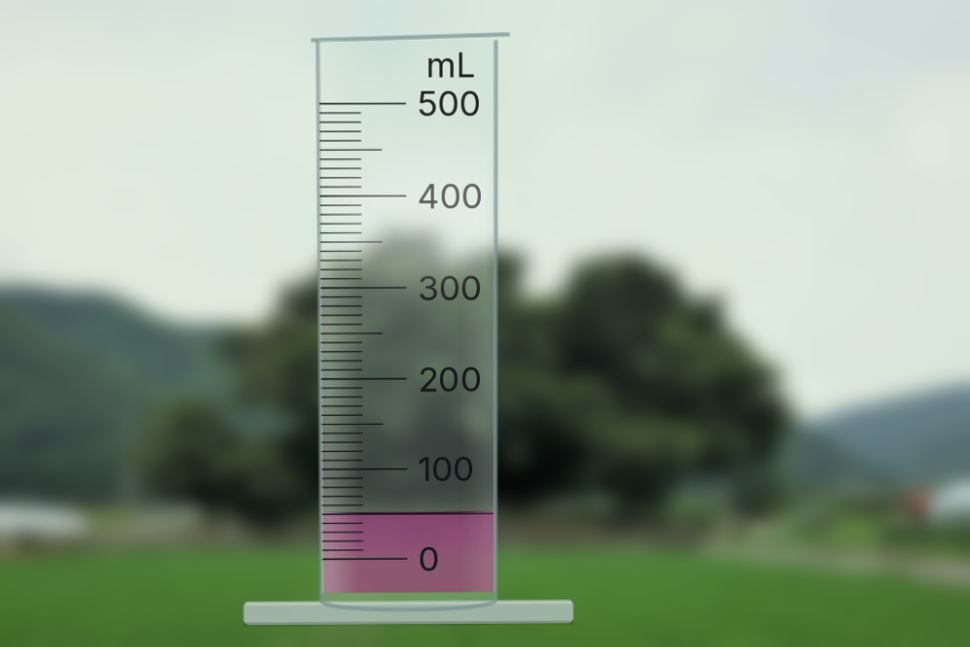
50 mL
